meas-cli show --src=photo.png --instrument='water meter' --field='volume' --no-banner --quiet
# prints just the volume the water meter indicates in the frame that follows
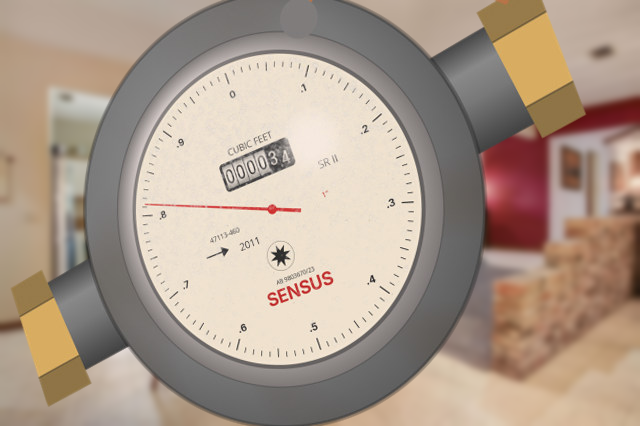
33.81 ft³
